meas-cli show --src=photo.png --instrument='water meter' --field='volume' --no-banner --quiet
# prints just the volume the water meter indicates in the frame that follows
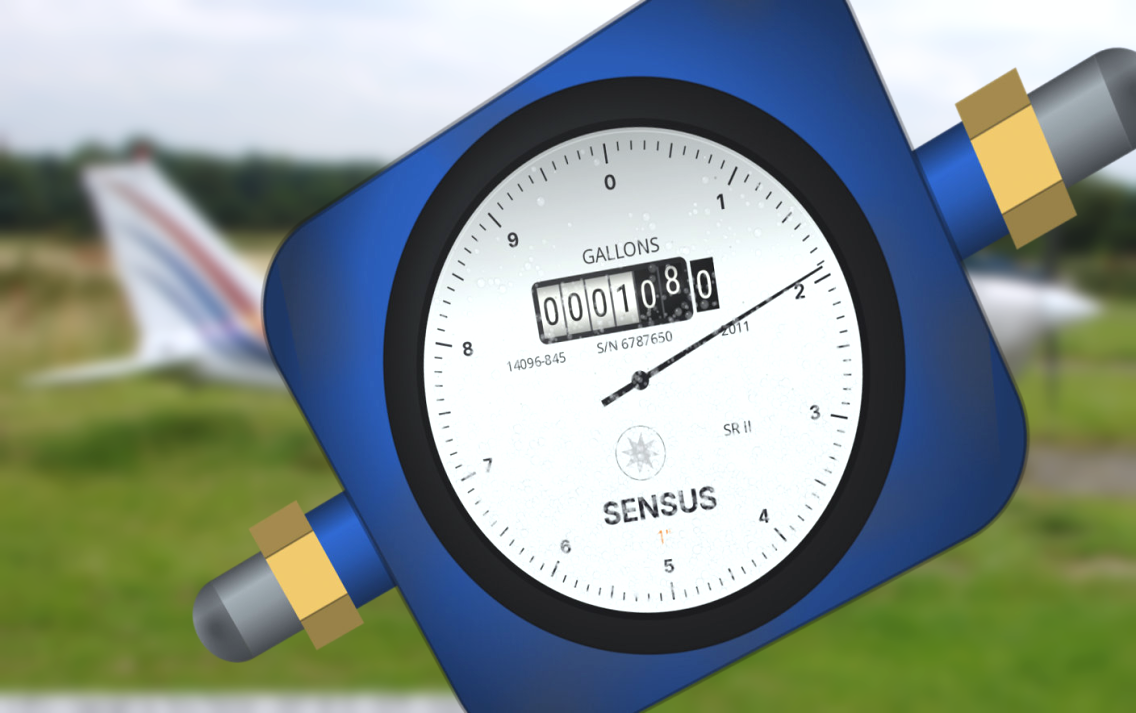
1081.9 gal
